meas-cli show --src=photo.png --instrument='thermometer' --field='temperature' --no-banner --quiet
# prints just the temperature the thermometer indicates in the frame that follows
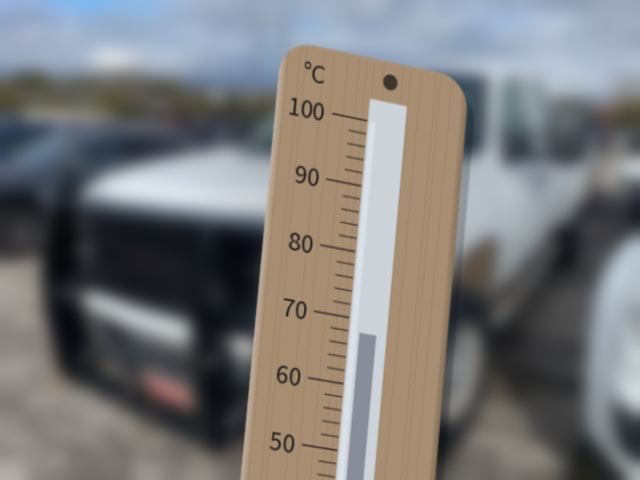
68 °C
